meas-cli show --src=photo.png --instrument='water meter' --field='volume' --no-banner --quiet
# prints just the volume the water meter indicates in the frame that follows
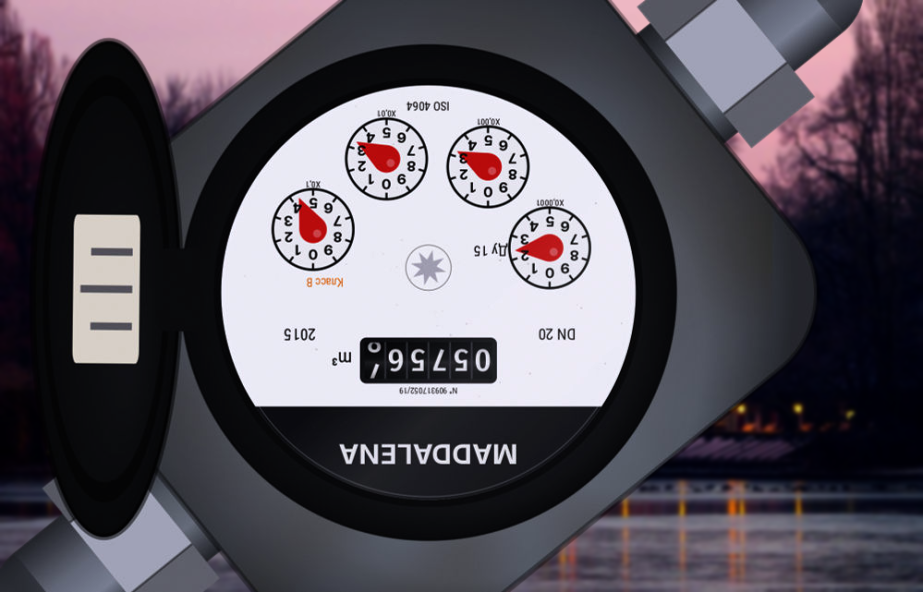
57567.4332 m³
